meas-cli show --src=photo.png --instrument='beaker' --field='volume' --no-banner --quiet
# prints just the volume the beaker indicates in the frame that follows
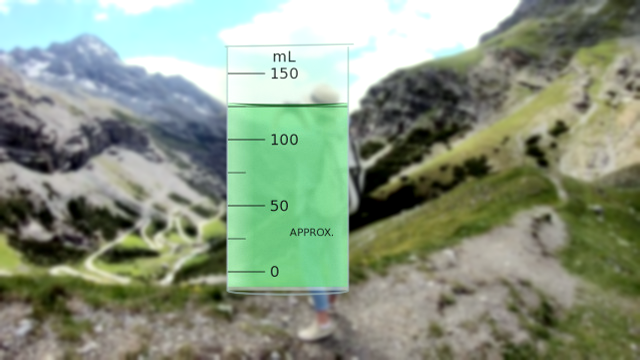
125 mL
